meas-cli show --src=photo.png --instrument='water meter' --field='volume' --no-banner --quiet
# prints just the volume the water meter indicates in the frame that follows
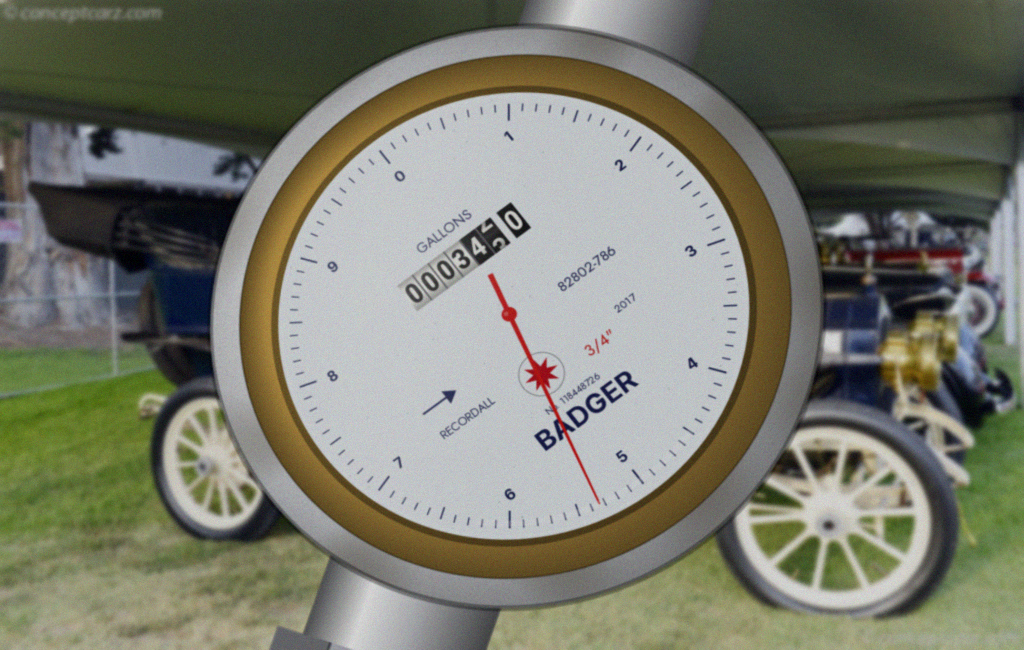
3425.3 gal
